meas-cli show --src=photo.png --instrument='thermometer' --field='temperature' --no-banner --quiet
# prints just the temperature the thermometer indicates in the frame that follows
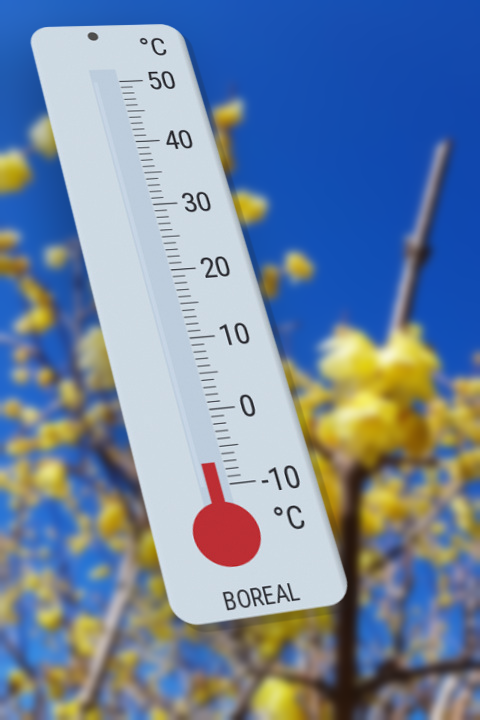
-7 °C
